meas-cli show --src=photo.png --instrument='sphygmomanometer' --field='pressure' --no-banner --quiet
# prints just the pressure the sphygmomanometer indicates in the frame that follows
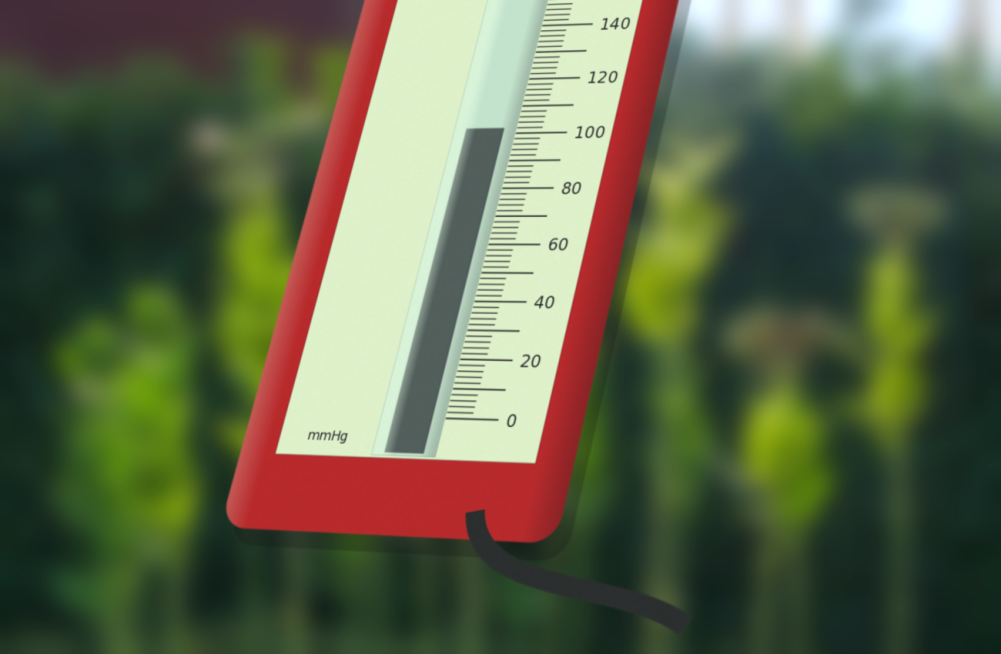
102 mmHg
